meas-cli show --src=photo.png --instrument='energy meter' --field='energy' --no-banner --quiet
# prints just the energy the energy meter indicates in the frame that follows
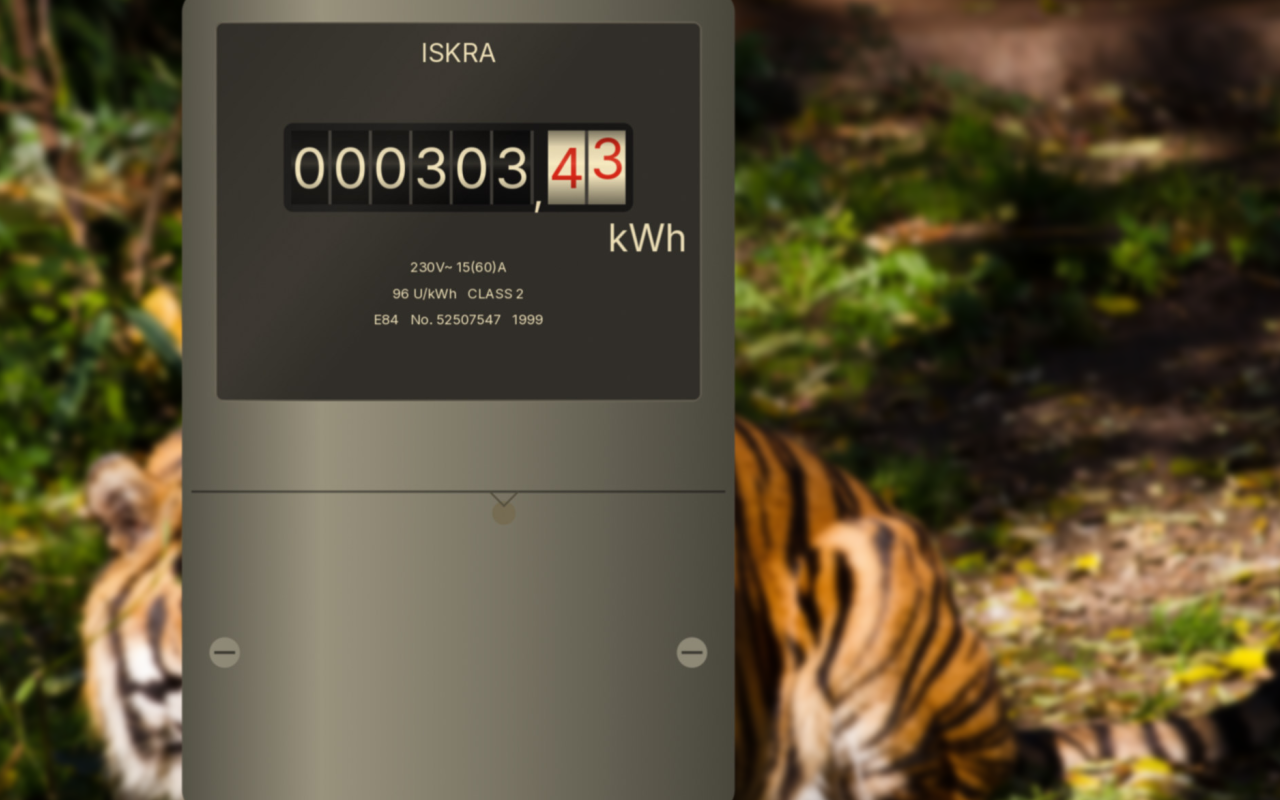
303.43 kWh
